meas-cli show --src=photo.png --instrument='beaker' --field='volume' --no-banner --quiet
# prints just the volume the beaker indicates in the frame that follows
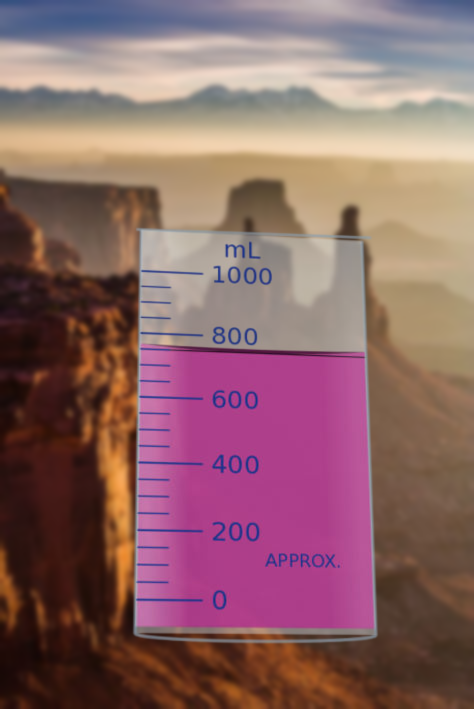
750 mL
